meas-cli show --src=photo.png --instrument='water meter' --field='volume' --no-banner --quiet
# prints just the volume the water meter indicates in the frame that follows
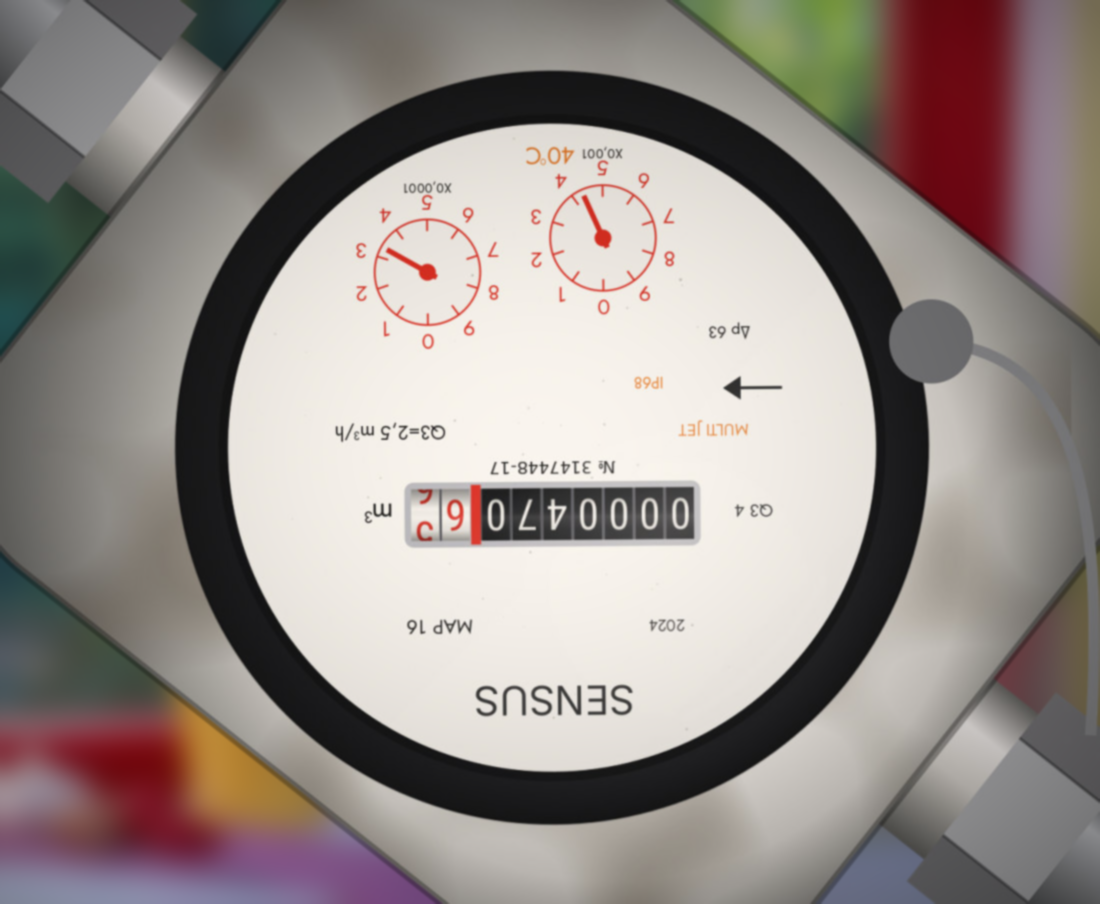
470.6543 m³
